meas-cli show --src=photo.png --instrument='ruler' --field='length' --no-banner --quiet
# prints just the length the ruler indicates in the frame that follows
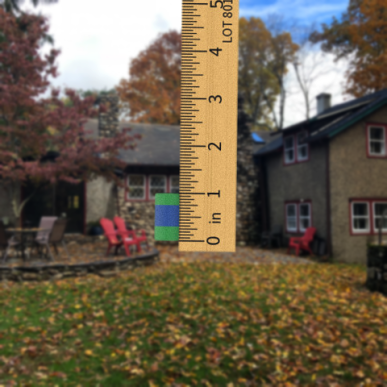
1 in
